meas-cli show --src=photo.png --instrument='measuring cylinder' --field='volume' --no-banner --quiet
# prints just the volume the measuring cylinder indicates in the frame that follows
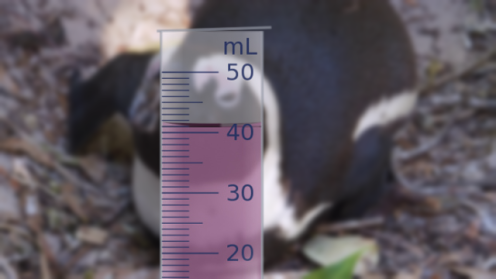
41 mL
